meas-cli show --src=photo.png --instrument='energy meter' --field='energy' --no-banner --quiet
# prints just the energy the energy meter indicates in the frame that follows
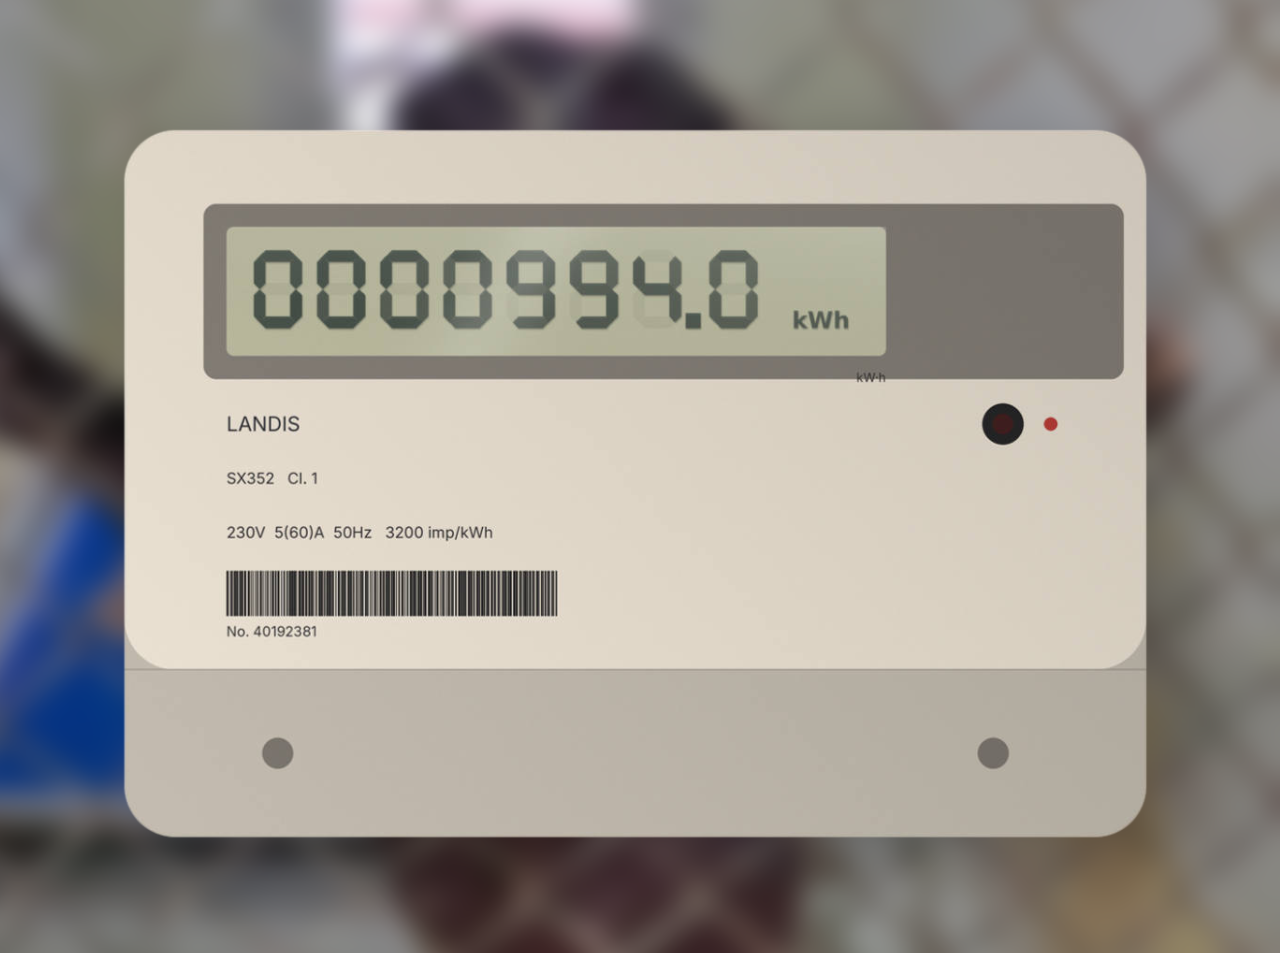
994.0 kWh
